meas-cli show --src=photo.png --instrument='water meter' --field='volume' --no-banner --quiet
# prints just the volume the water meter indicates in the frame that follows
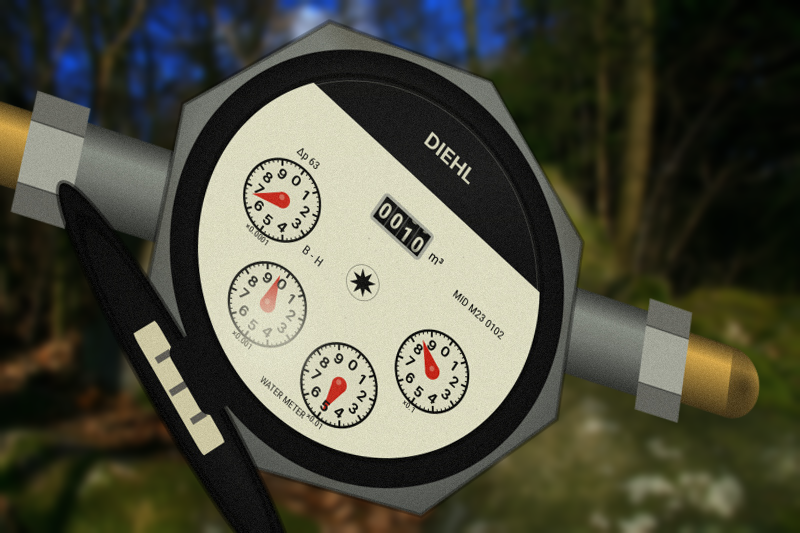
9.8496 m³
